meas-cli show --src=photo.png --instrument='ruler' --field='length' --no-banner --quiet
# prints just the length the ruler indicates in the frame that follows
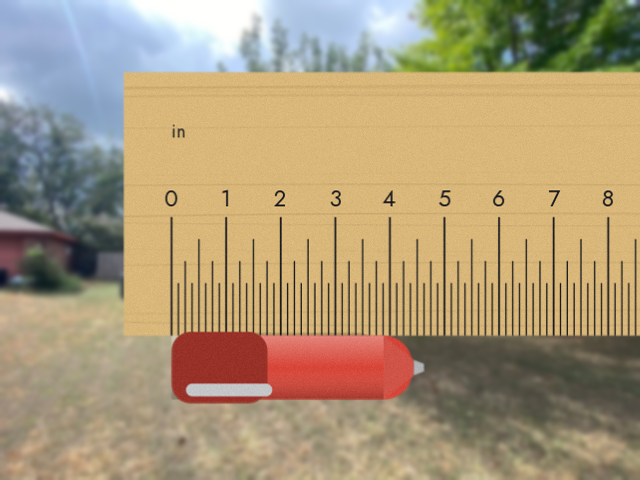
4.625 in
